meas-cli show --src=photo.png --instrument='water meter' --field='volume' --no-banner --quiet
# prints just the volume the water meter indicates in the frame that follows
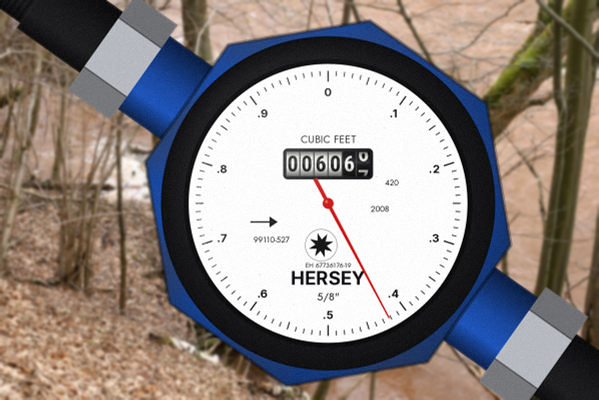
6066.42 ft³
